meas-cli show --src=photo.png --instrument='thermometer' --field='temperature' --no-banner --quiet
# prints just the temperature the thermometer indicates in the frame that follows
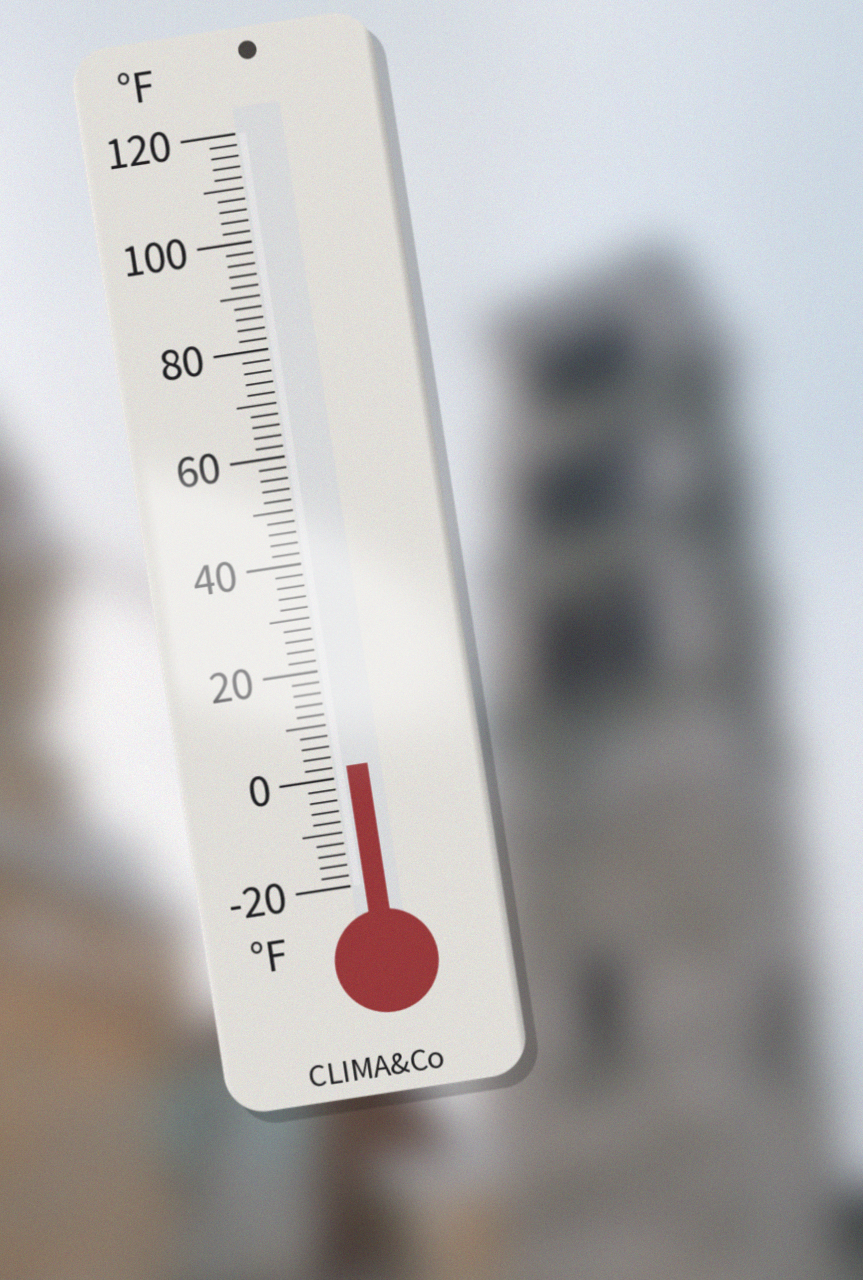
2 °F
